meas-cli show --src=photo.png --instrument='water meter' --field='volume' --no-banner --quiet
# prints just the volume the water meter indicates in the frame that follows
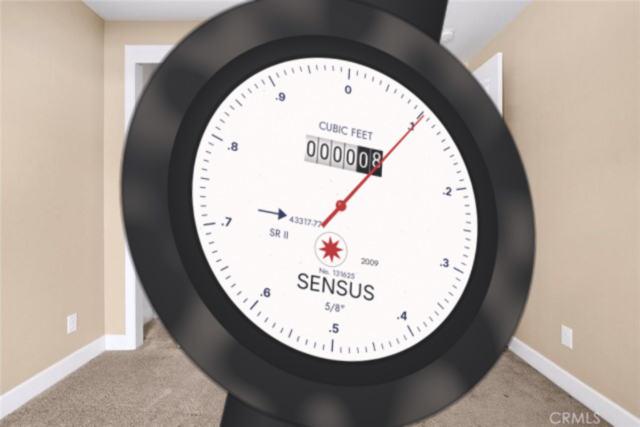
8.10 ft³
